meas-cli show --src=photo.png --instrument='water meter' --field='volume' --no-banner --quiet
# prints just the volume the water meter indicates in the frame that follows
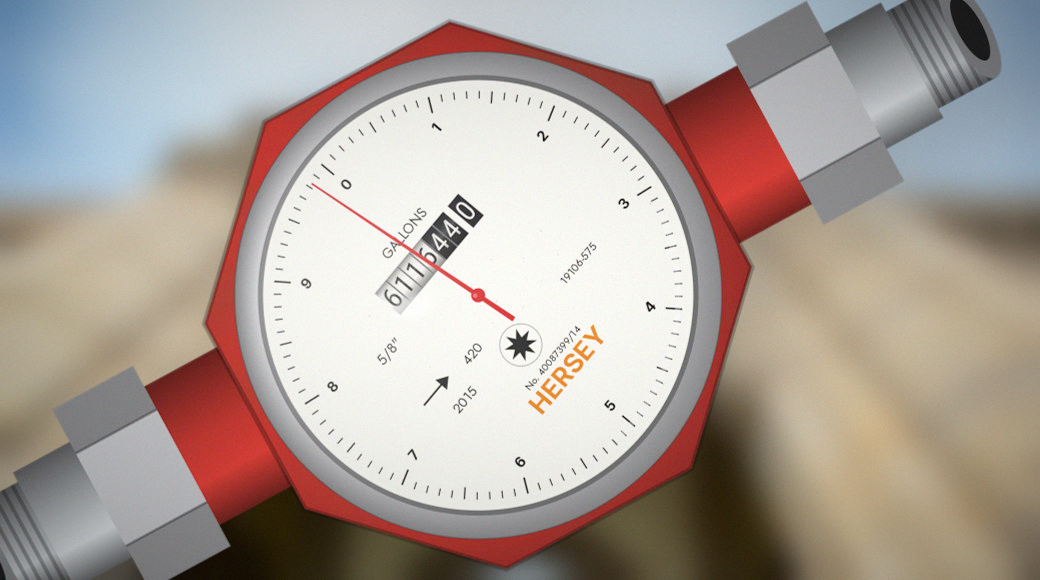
6116439.8 gal
